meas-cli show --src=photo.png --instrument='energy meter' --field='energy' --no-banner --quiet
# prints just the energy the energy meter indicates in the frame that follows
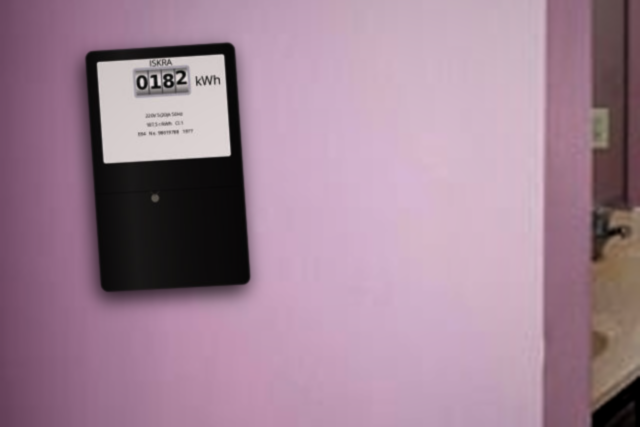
182 kWh
